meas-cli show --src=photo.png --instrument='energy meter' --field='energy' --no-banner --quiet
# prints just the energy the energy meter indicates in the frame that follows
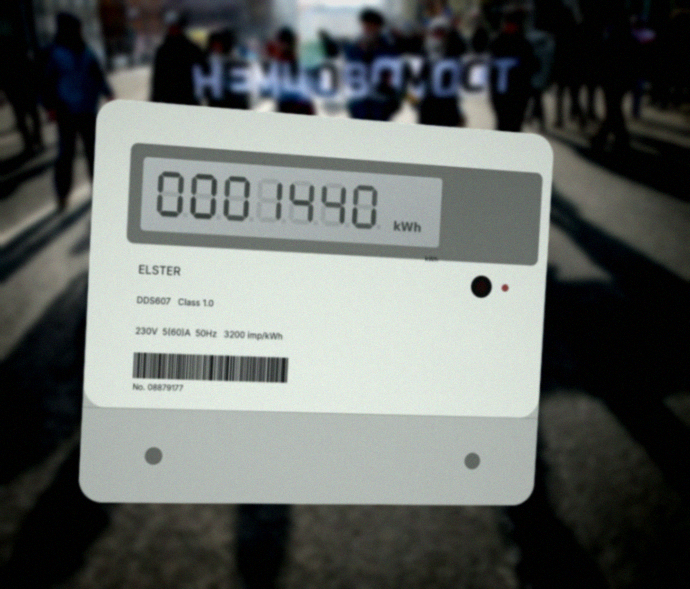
1440 kWh
